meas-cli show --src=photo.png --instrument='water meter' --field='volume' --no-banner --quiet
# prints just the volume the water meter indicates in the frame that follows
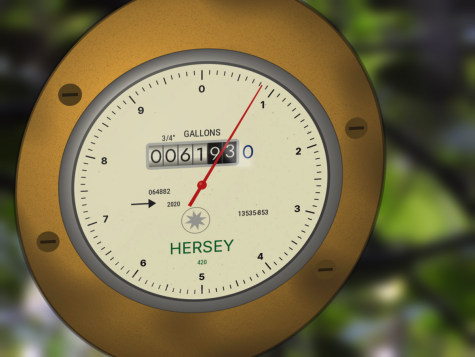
61930.8 gal
